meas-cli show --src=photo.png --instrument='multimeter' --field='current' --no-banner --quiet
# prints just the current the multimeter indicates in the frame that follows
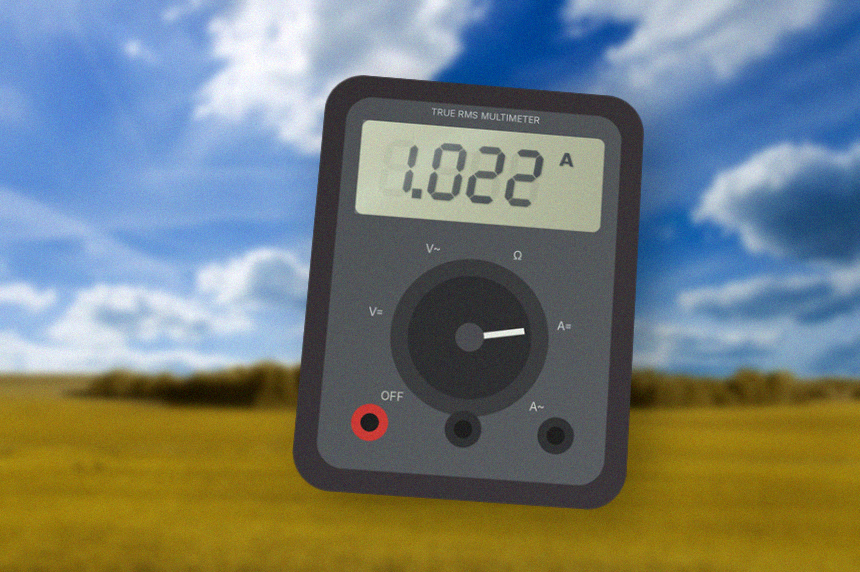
1.022 A
